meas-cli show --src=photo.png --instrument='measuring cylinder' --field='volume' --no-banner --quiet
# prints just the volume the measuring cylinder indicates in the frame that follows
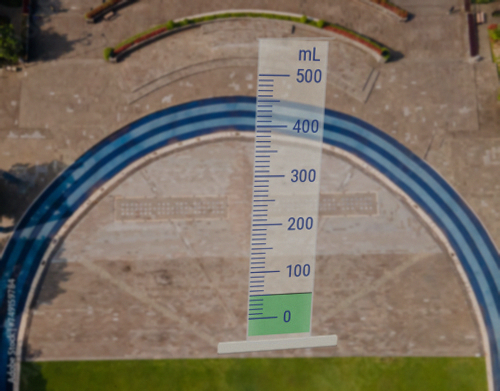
50 mL
